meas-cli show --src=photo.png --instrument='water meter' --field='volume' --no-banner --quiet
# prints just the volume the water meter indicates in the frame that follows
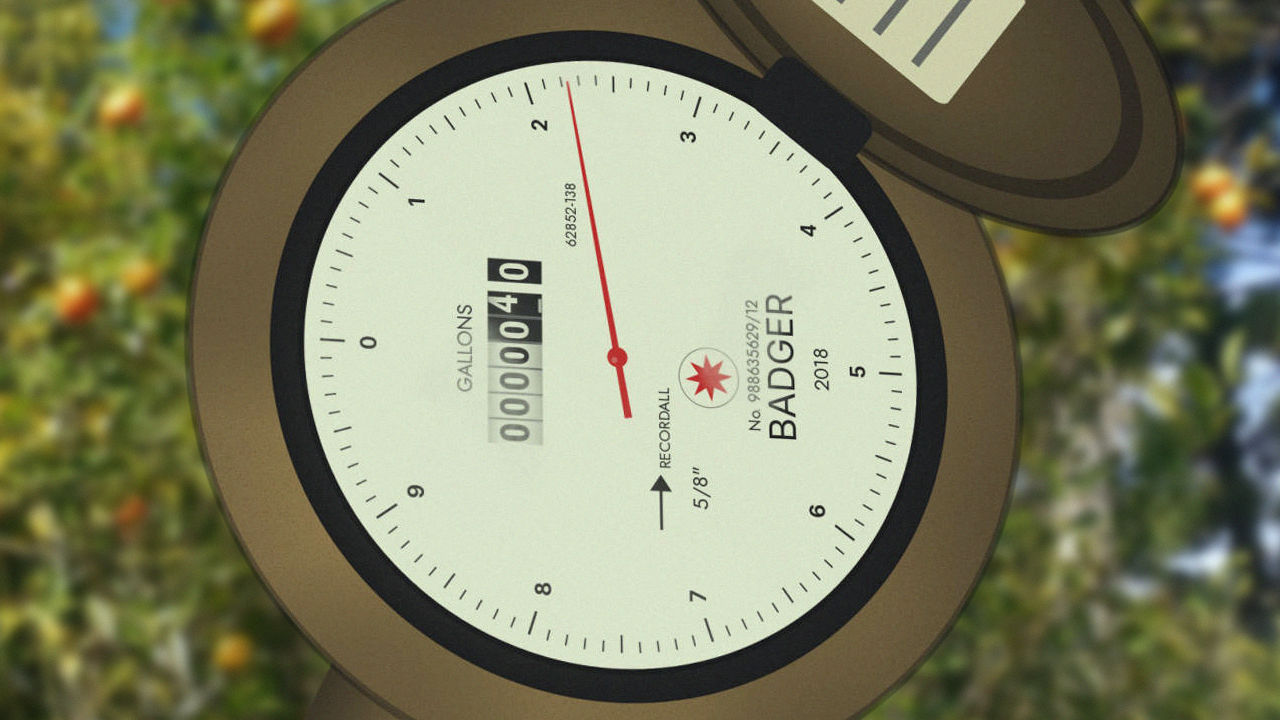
42.2 gal
